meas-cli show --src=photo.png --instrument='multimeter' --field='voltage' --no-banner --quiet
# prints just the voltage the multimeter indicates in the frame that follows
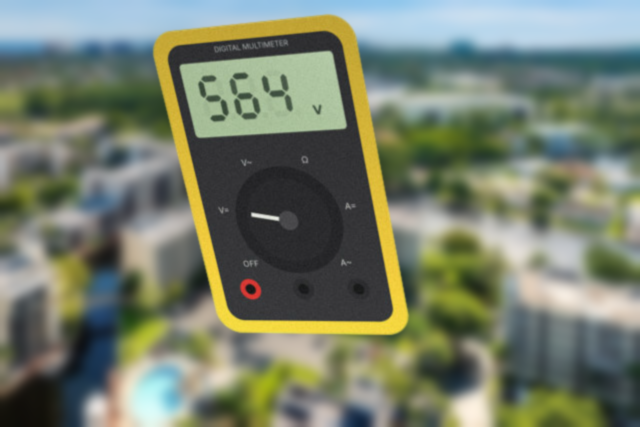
564 V
